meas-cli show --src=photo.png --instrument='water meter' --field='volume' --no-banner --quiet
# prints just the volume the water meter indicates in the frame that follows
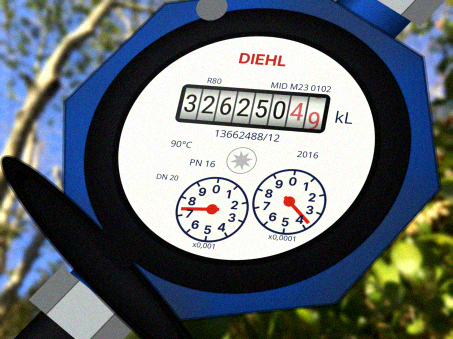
326250.4873 kL
